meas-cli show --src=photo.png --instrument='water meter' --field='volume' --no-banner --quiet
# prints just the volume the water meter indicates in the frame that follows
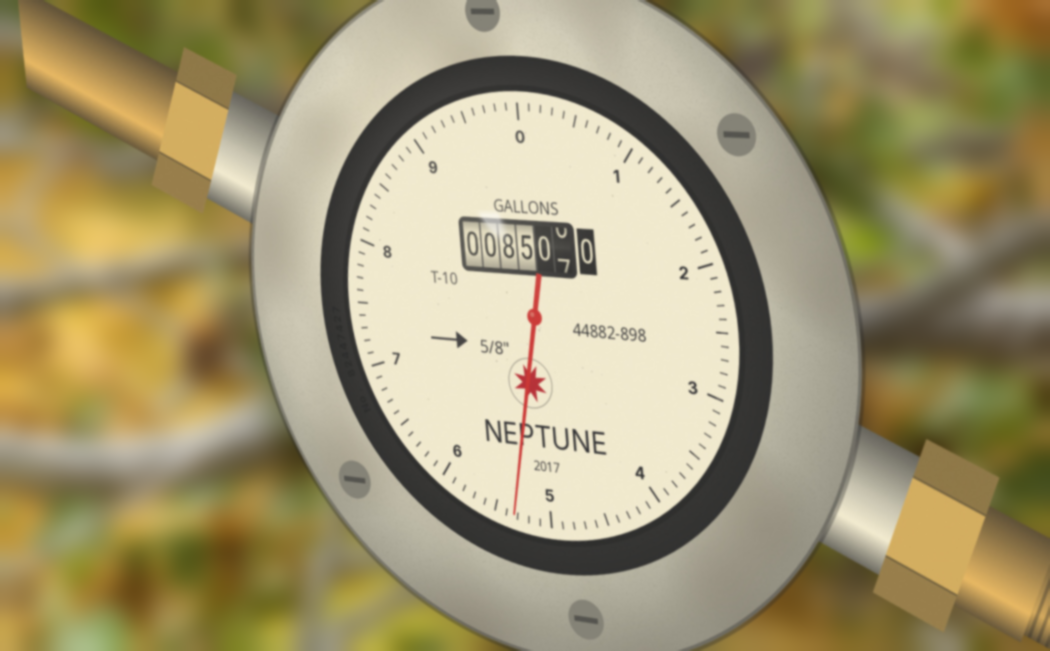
85065.3 gal
